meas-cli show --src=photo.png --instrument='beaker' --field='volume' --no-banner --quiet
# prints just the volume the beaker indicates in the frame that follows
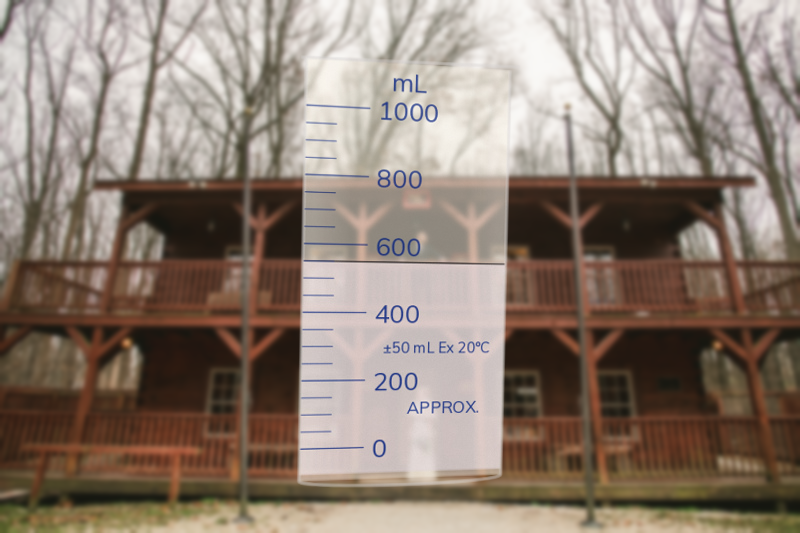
550 mL
